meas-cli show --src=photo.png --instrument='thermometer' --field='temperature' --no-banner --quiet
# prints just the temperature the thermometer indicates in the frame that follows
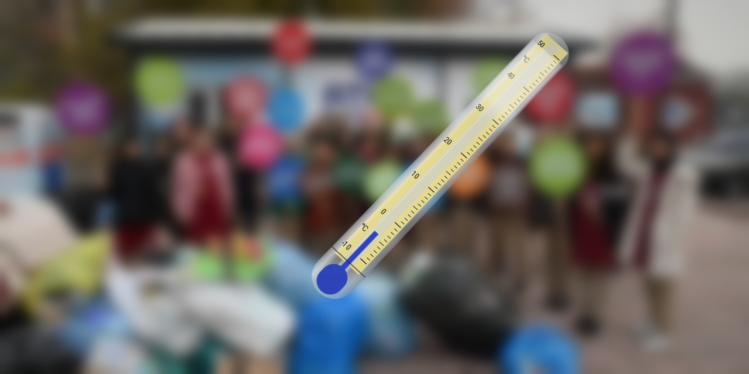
-4 °C
